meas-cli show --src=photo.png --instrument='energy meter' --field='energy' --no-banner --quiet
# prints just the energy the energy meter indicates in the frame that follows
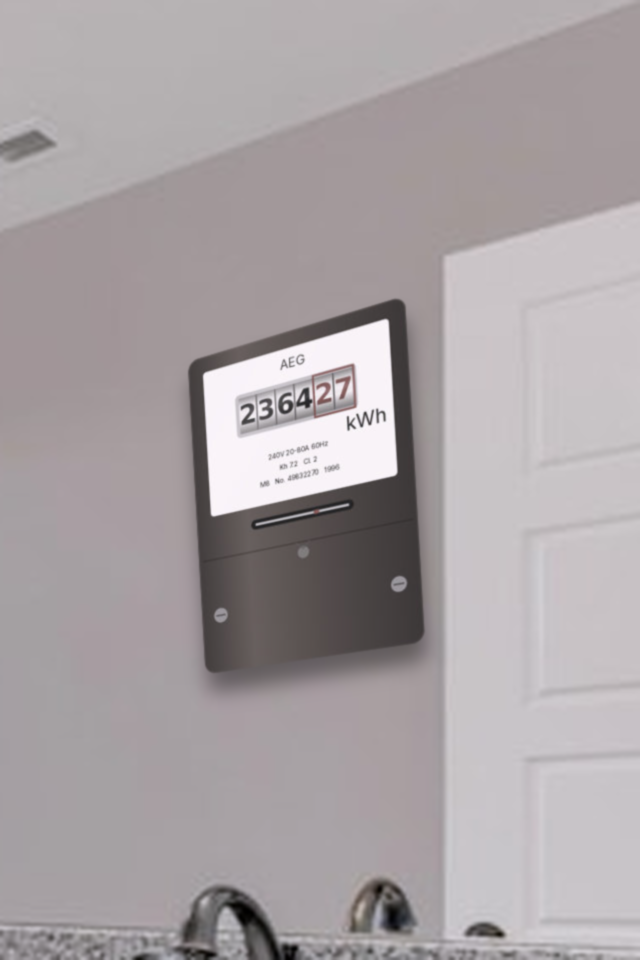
2364.27 kWh
